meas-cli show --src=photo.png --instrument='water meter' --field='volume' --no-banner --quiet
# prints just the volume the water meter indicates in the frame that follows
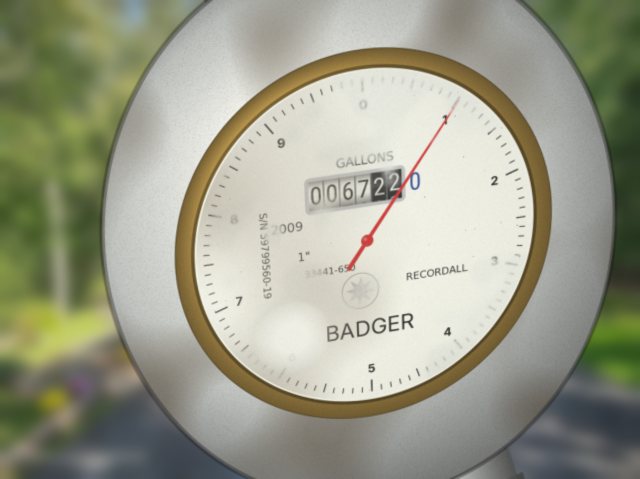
67221.0 gal
